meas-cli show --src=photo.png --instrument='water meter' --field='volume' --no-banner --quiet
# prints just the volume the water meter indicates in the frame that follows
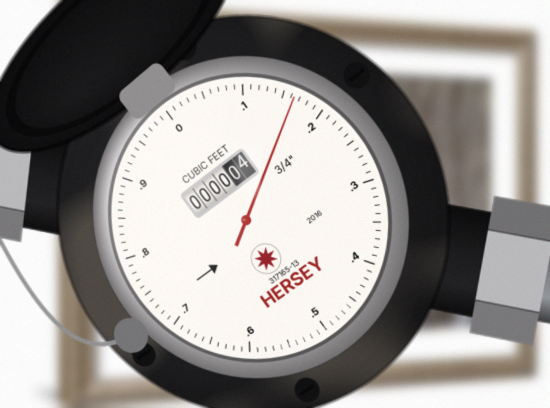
4.16 ft³
